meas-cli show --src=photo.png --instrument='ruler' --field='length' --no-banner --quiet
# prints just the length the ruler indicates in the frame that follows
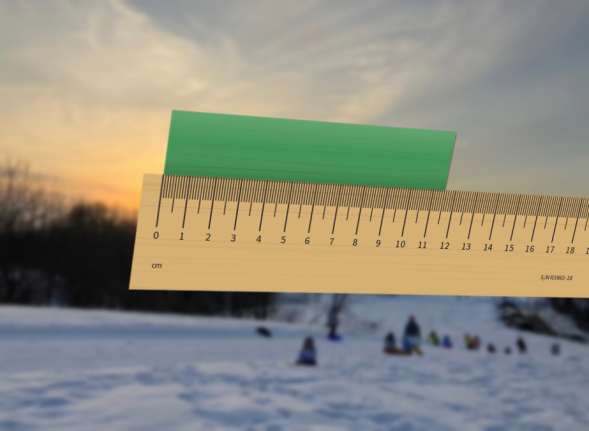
11.5 cm
